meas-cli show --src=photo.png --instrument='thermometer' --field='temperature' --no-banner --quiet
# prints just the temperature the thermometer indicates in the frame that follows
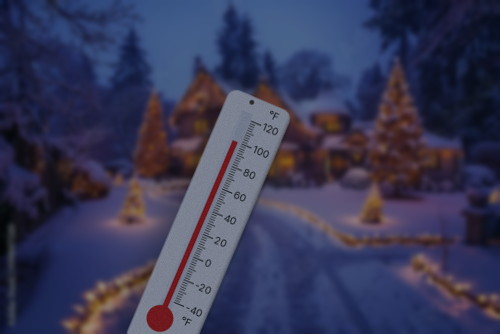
100 °F
